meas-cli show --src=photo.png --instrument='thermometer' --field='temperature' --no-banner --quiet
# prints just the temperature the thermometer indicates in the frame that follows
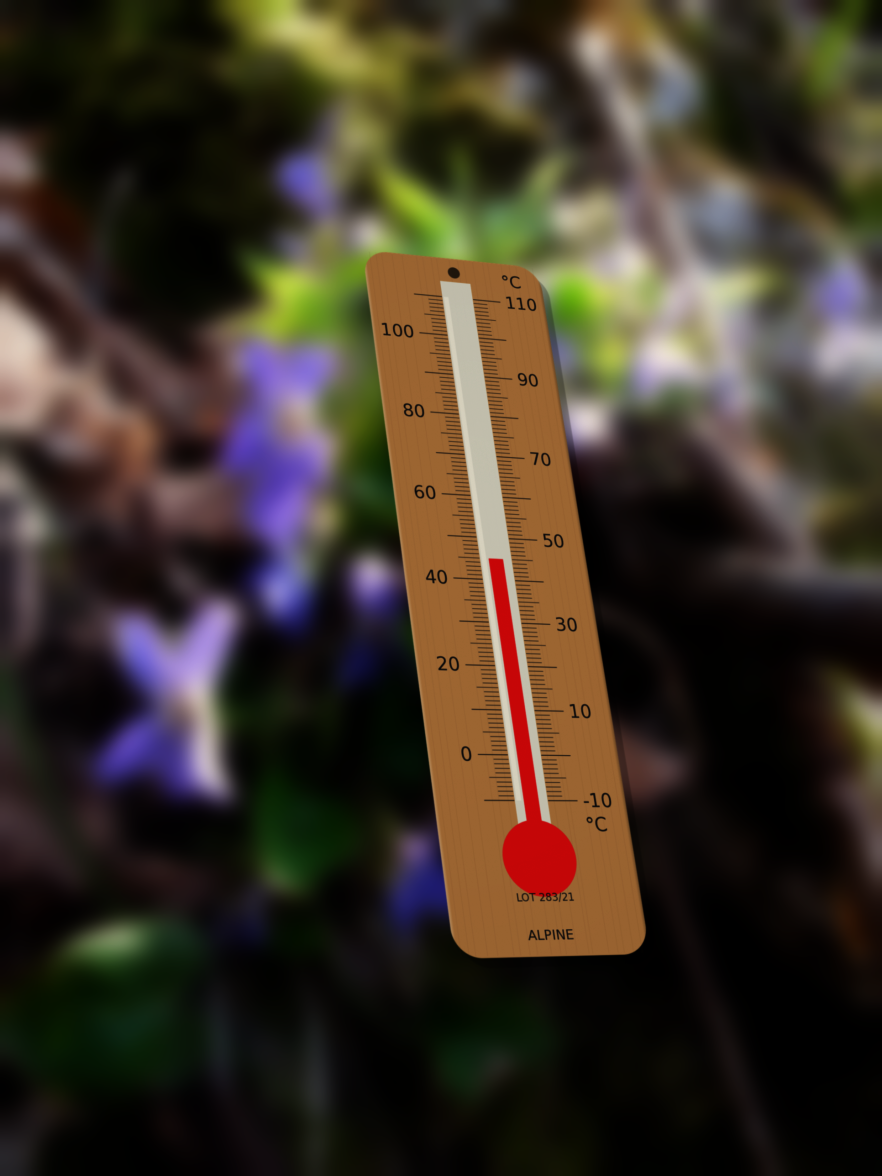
45 °C
